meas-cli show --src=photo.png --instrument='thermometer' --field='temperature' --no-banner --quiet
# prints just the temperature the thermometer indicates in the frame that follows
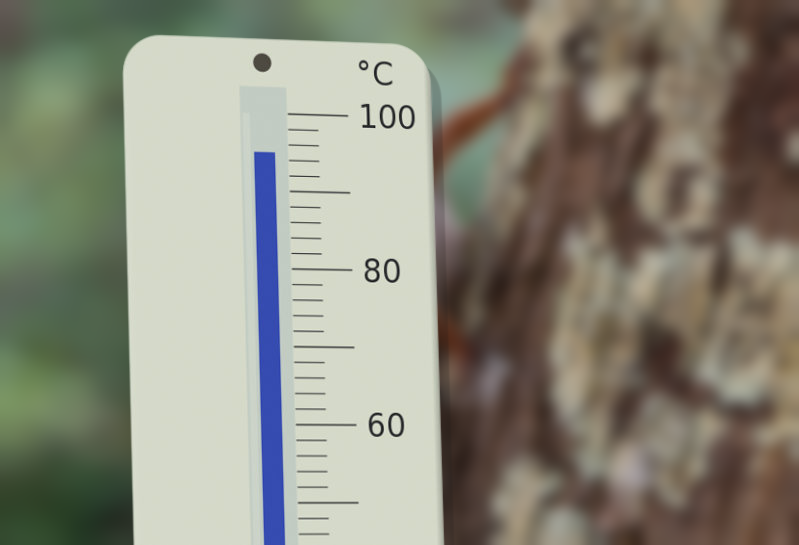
95 °C
